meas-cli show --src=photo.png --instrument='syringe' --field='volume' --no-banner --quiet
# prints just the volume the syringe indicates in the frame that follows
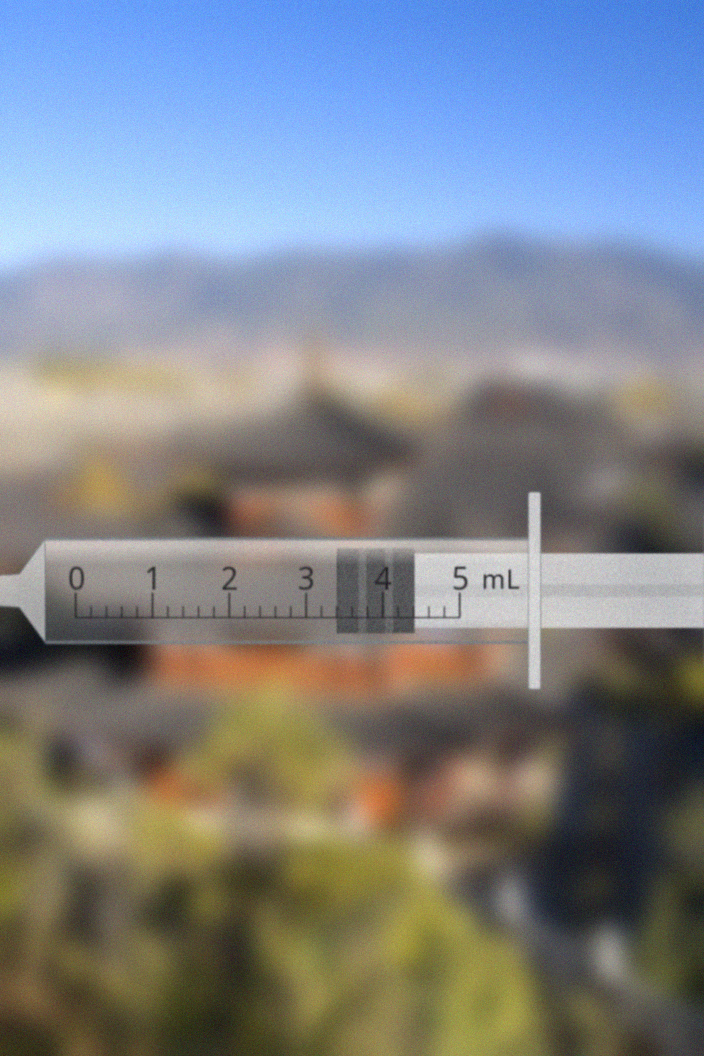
3.4 mL
